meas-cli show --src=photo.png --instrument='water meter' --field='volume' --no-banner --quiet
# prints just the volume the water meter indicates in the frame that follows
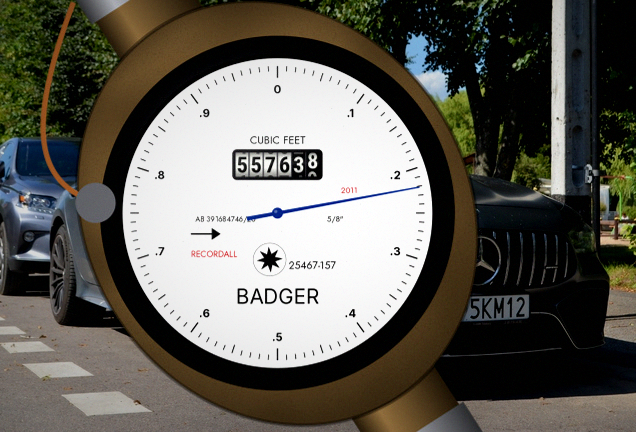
557638.22 ft³
